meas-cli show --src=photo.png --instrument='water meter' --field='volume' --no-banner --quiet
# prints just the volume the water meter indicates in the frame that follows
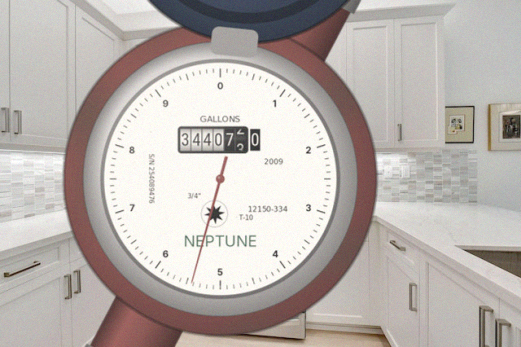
3440725.4 gal
